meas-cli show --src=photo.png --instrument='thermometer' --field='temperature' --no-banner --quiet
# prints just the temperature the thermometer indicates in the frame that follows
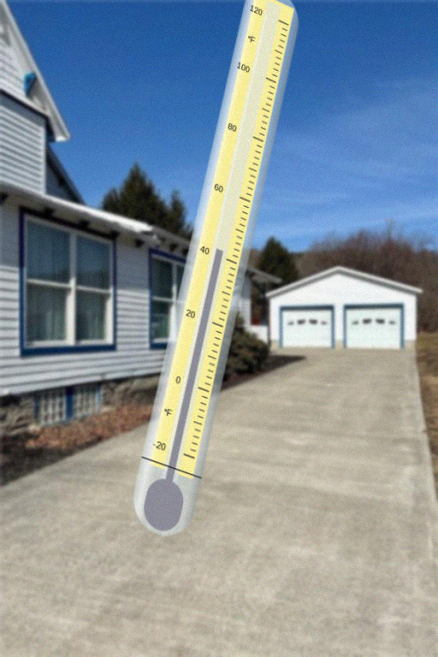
42 °F
